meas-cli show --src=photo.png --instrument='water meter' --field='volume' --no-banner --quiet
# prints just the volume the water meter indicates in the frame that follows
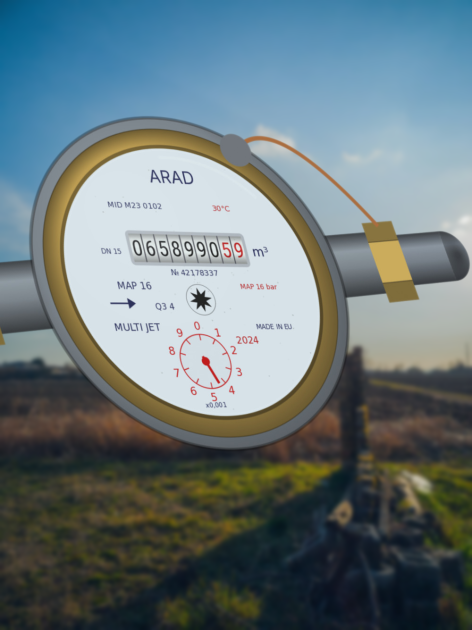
658990.594 m³
